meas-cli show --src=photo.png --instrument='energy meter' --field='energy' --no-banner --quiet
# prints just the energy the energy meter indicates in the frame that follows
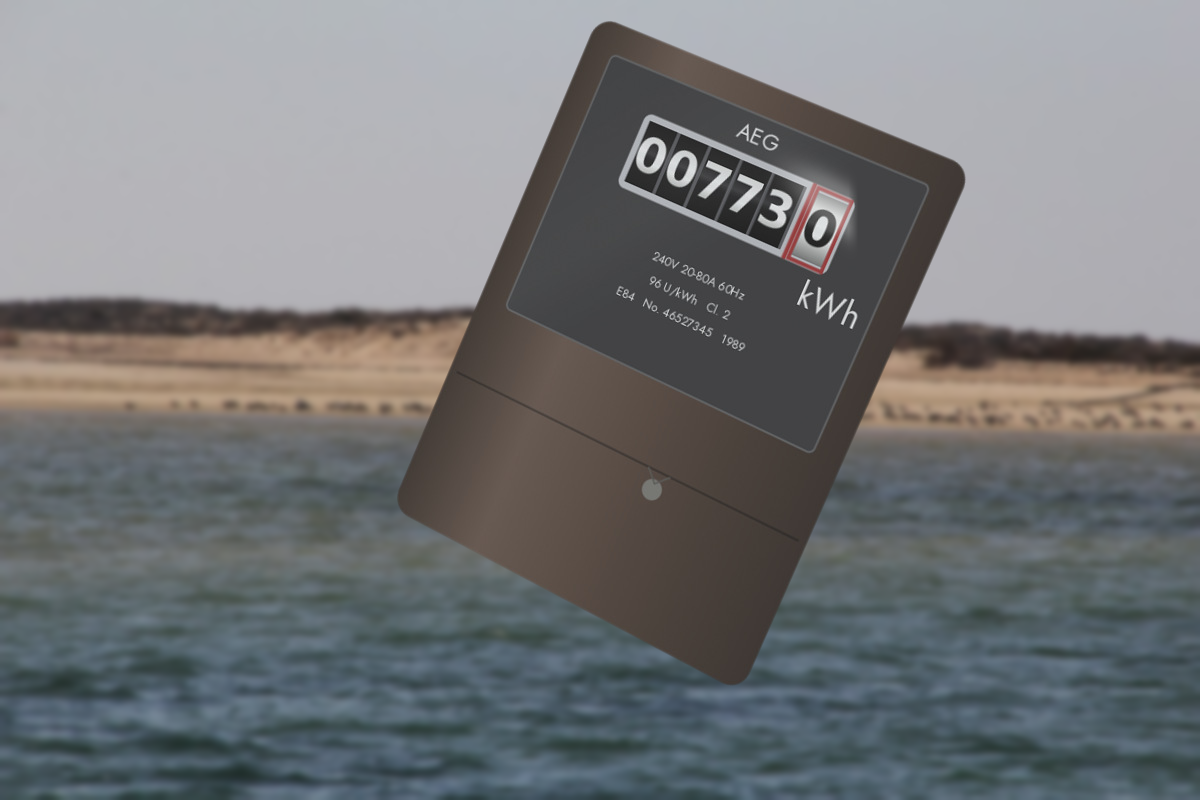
773.0 kWh
